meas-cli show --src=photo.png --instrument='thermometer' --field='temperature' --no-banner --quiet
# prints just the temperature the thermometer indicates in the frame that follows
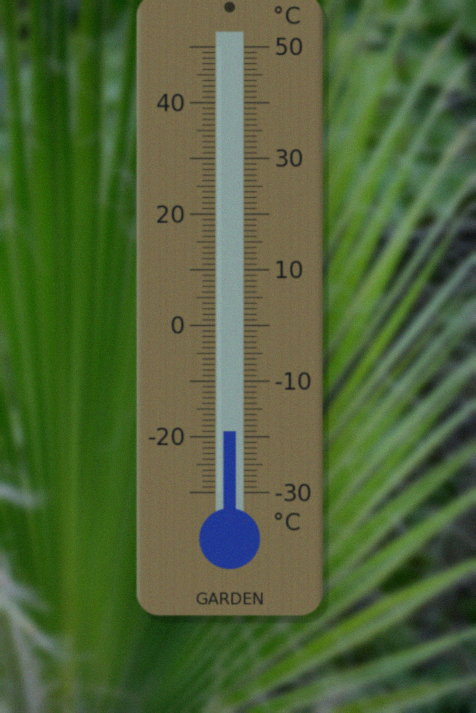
-19 °C
